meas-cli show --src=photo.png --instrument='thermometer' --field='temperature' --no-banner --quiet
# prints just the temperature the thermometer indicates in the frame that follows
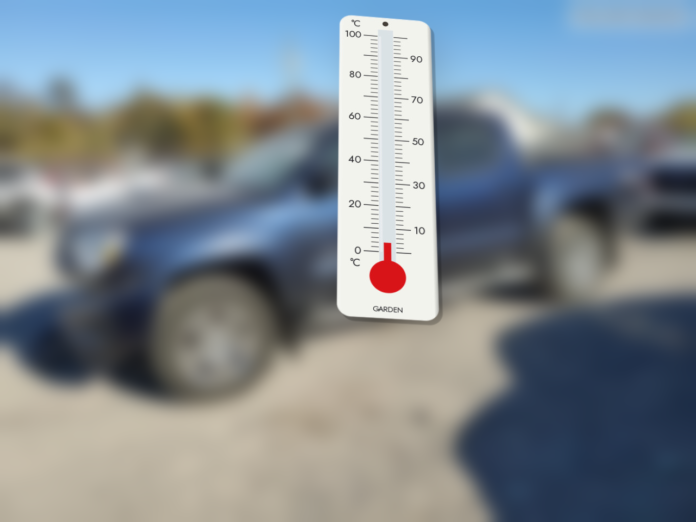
4 °C
